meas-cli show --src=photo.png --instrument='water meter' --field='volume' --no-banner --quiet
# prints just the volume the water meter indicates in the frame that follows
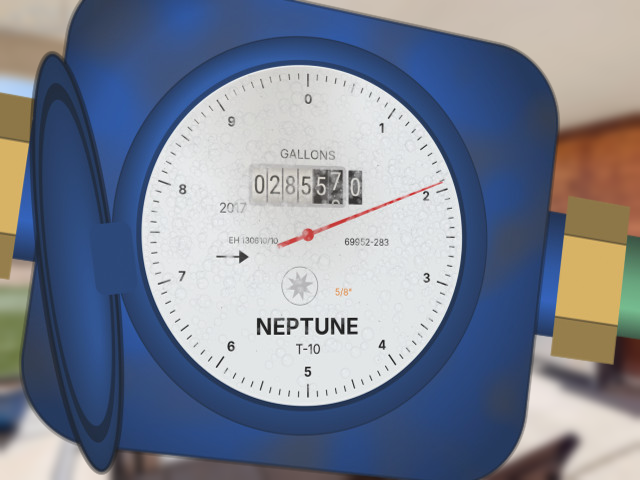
285571.9 gal
